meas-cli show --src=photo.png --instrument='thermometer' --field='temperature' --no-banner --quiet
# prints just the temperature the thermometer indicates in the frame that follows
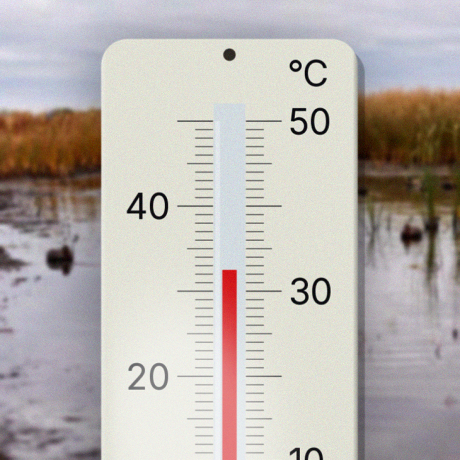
32.5 °C
